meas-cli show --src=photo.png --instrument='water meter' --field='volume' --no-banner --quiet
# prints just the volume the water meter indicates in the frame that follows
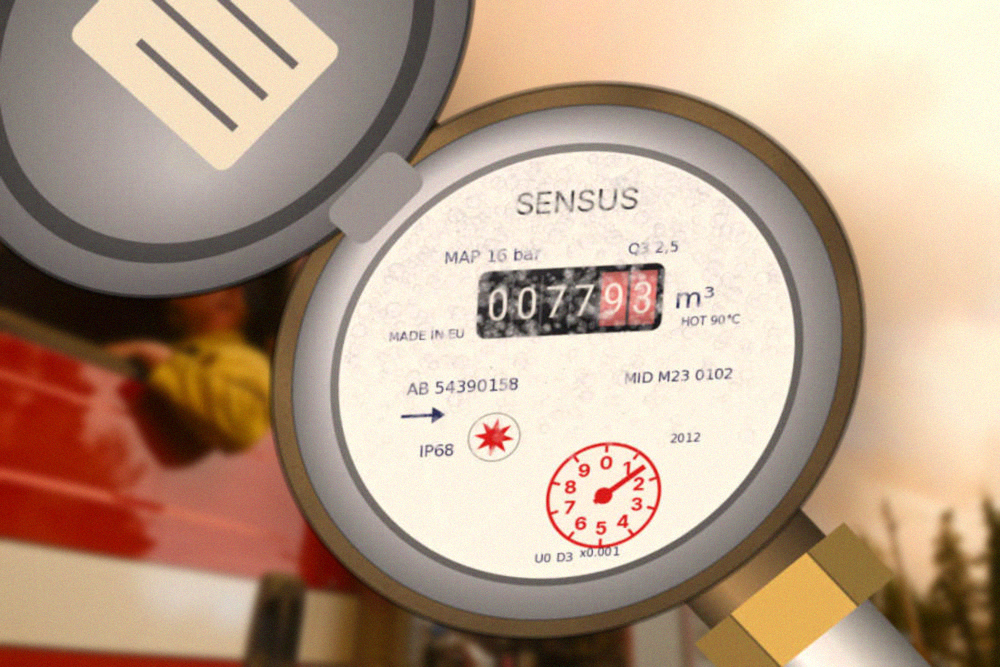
77.931 m³
